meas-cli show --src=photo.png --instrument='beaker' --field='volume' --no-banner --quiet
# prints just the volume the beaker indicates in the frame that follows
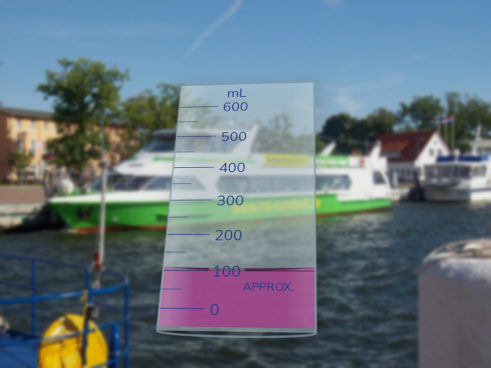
100 mL
